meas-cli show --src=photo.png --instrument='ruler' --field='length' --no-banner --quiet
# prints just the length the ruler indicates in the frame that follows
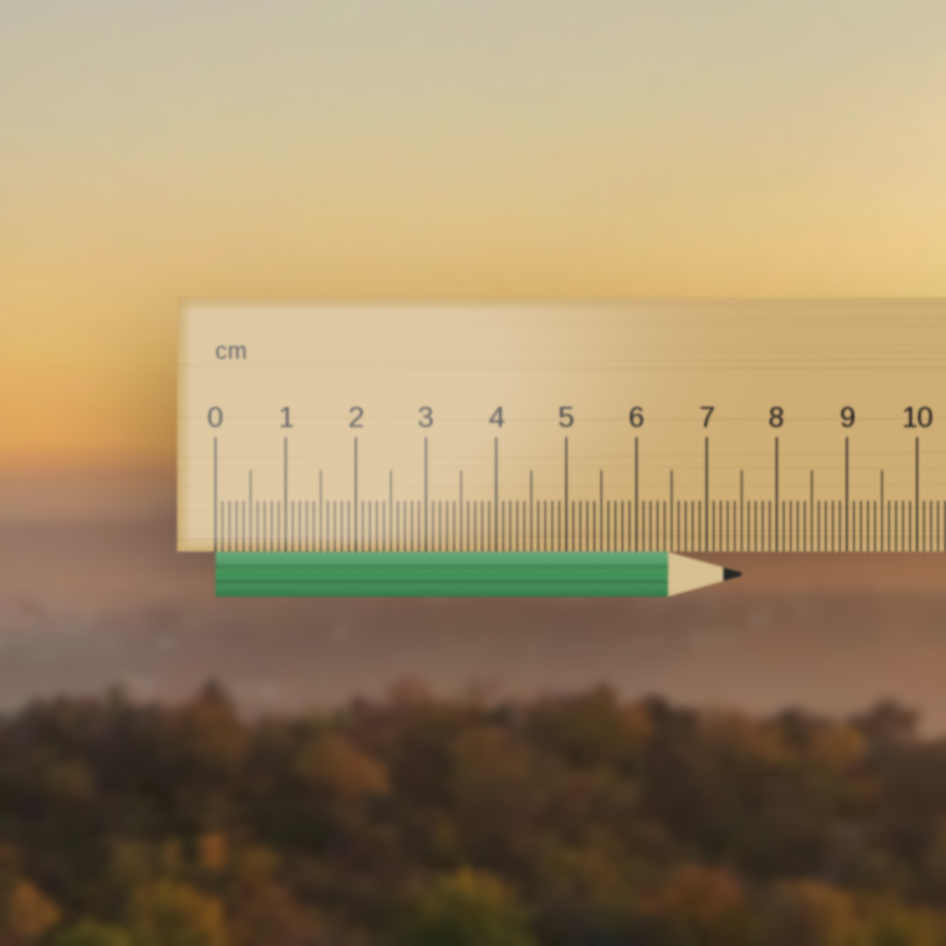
7.5 cm
